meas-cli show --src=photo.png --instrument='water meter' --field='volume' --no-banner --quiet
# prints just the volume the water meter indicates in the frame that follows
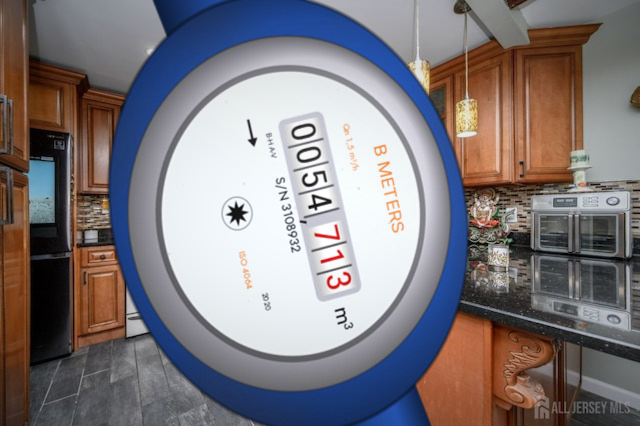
54.713 m³
